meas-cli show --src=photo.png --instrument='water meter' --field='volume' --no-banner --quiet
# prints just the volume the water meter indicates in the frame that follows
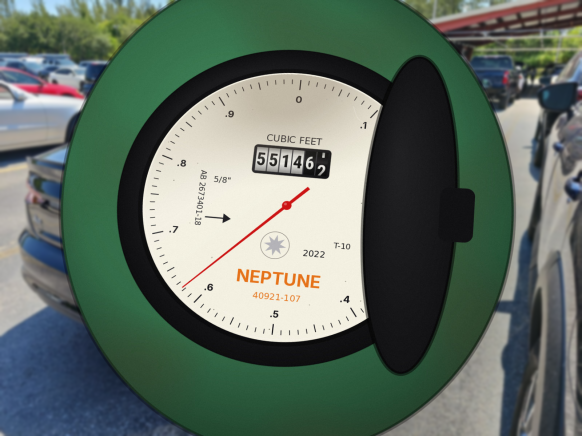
551461.62 ft³
